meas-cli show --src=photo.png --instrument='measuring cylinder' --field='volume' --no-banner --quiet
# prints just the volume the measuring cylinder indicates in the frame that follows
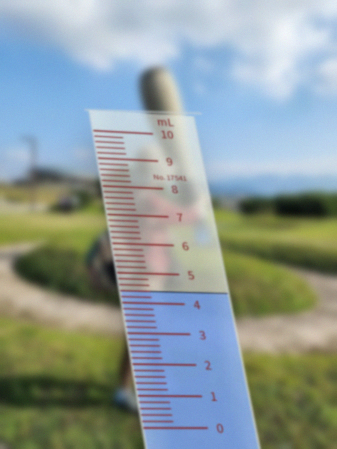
4.4 mL
